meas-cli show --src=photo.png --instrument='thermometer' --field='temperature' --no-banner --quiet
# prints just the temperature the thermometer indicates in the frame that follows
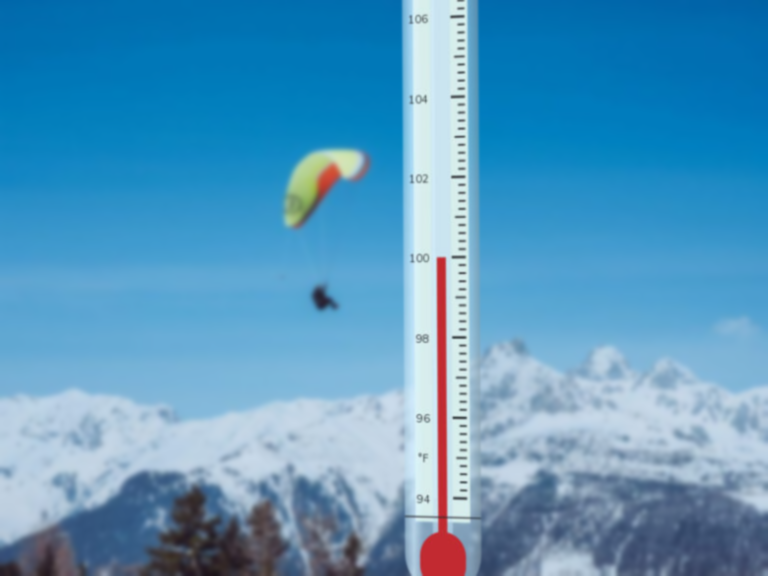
100 °F
